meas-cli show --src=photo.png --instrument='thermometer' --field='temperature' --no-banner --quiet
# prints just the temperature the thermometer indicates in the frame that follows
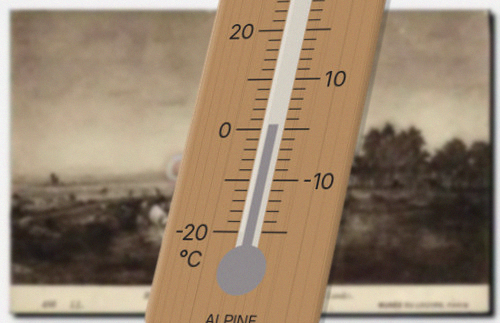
1 °C
